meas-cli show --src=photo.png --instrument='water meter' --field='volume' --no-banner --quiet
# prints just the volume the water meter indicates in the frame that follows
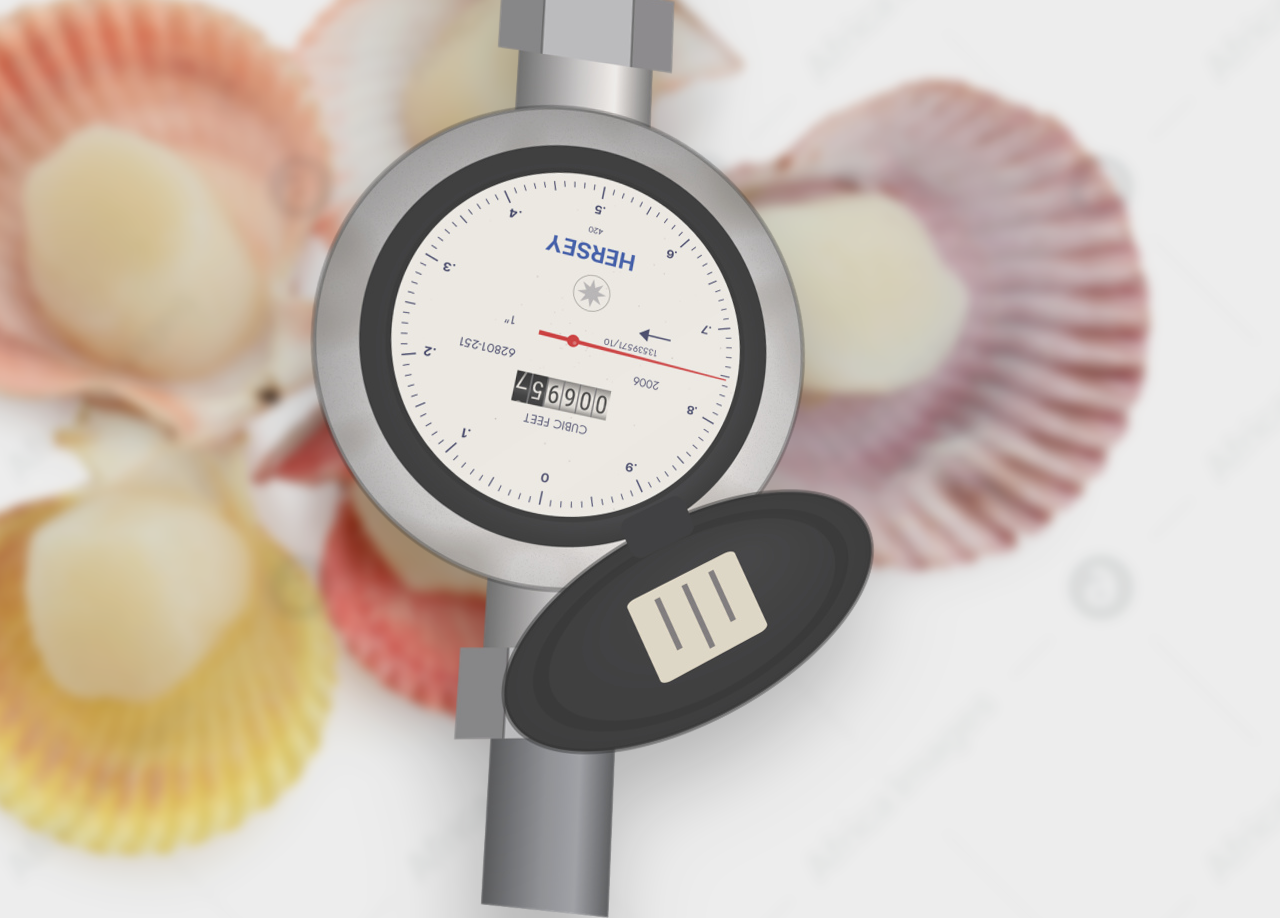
6956.75 ft³
